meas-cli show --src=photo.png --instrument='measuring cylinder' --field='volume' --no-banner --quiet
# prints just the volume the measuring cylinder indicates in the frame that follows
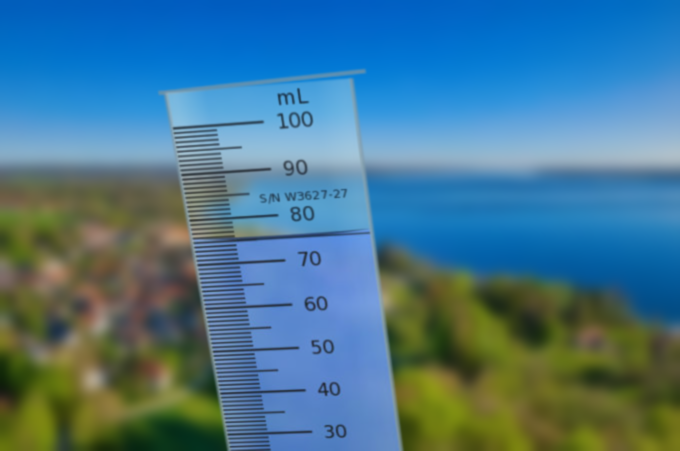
75 mL
